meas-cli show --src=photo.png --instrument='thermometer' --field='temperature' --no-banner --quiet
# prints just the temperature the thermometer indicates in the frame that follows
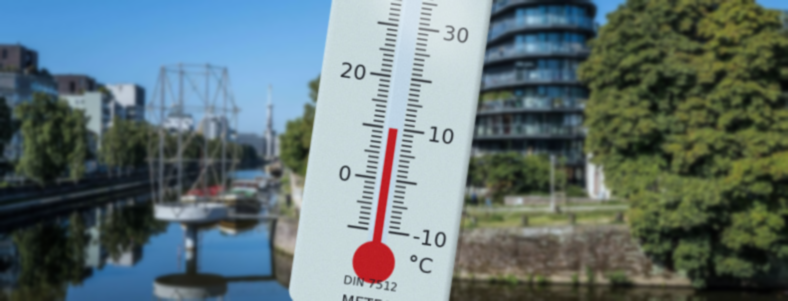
10 °C
